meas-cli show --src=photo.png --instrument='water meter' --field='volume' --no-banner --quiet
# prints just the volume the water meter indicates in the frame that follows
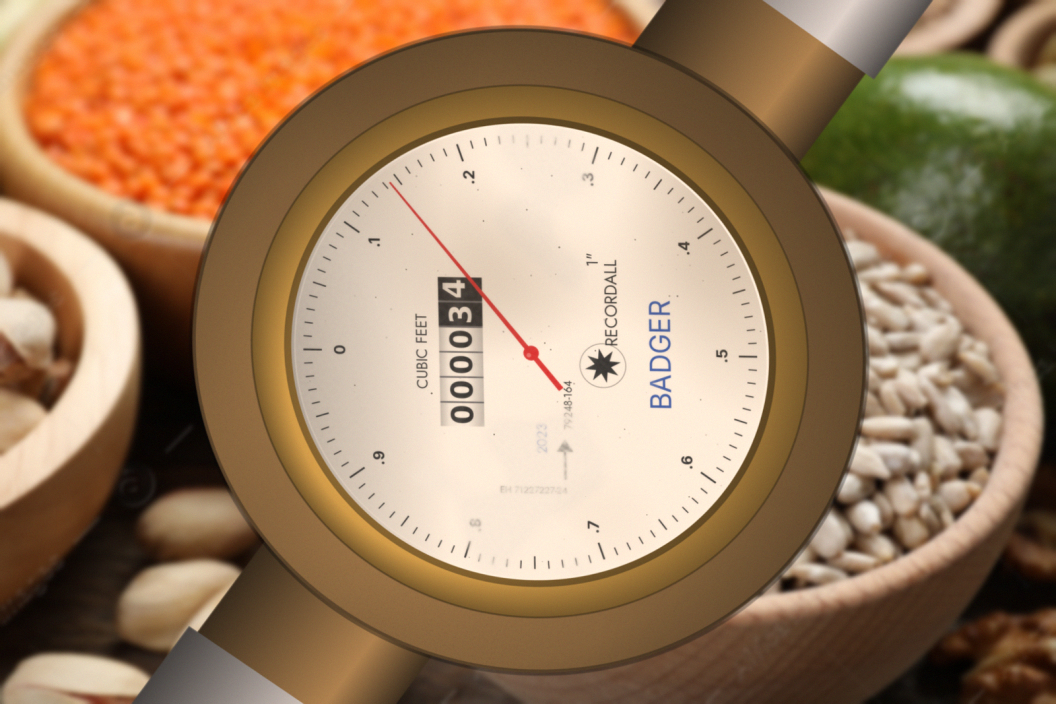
34.14 ft³
